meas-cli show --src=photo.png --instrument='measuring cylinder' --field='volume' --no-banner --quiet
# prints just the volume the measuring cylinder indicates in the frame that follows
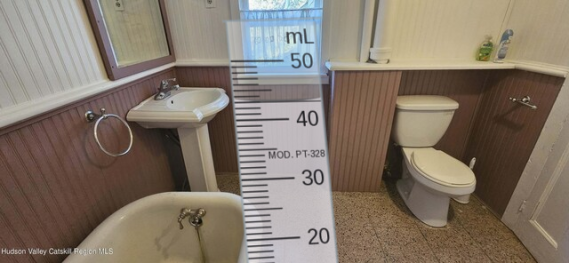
43 mL
